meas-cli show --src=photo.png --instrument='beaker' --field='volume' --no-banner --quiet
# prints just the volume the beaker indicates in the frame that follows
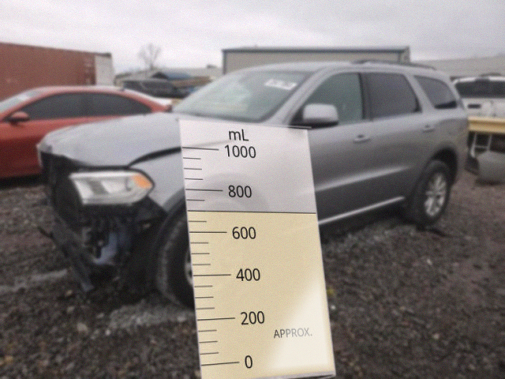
700 mL
